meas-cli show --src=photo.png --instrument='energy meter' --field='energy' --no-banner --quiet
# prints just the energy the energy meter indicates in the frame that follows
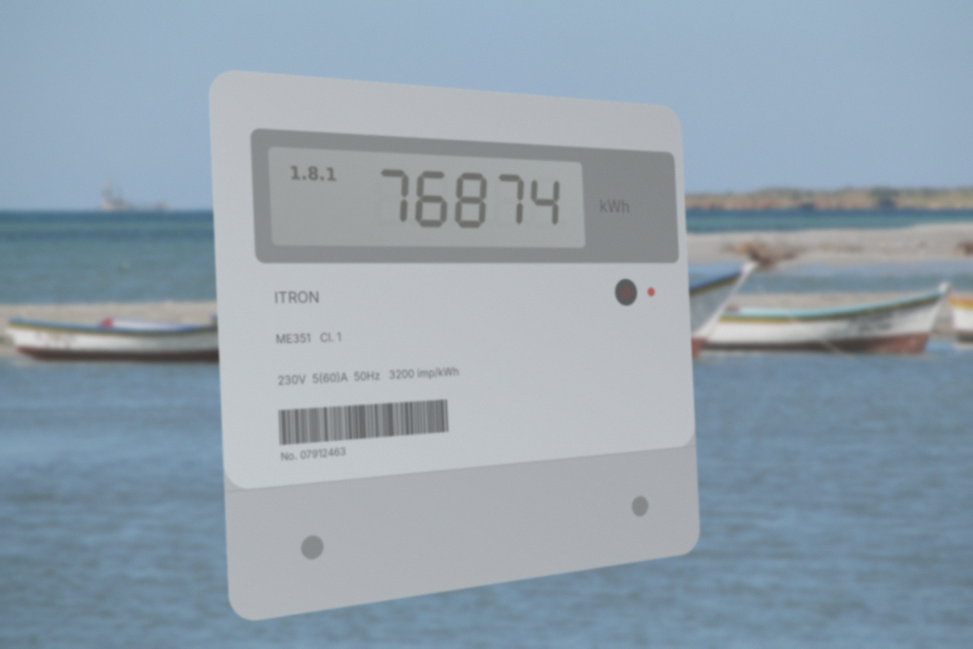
76874 kWh
